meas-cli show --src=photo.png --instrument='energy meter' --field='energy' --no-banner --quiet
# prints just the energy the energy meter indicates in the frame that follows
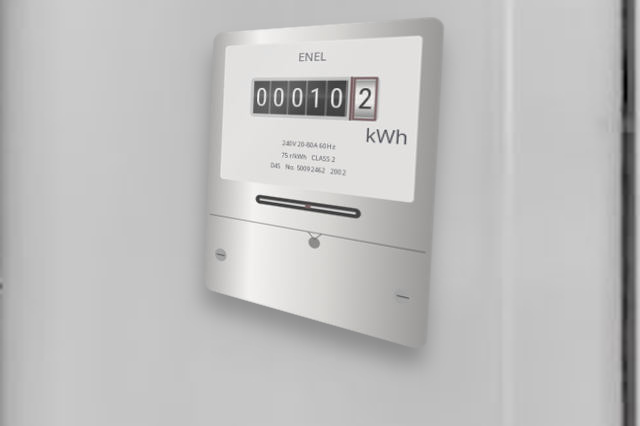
10.2 kWh
